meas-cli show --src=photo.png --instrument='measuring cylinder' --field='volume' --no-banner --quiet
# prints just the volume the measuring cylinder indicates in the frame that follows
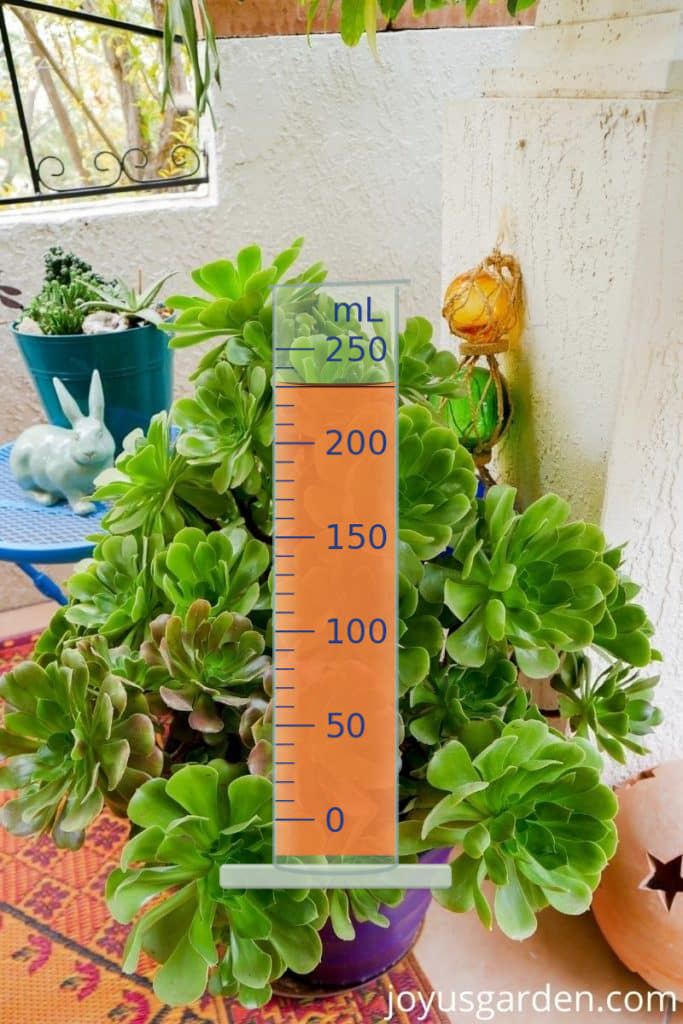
230 mL
